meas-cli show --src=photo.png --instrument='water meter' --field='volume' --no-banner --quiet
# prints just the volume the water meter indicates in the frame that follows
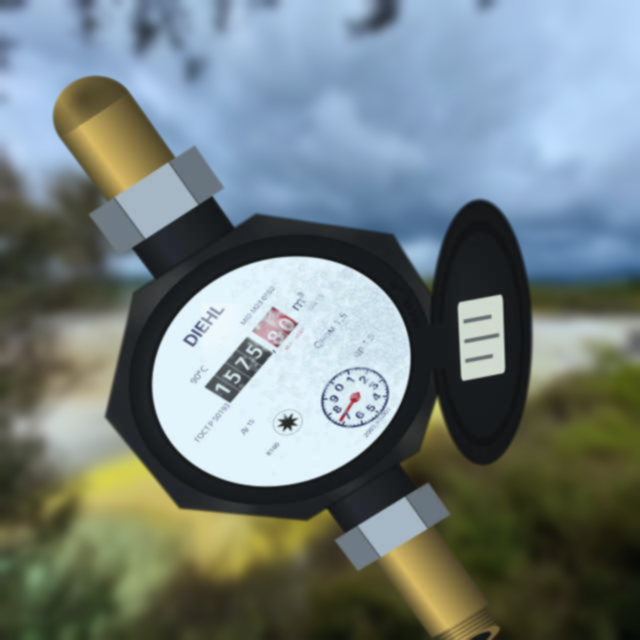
1575.797 m³
